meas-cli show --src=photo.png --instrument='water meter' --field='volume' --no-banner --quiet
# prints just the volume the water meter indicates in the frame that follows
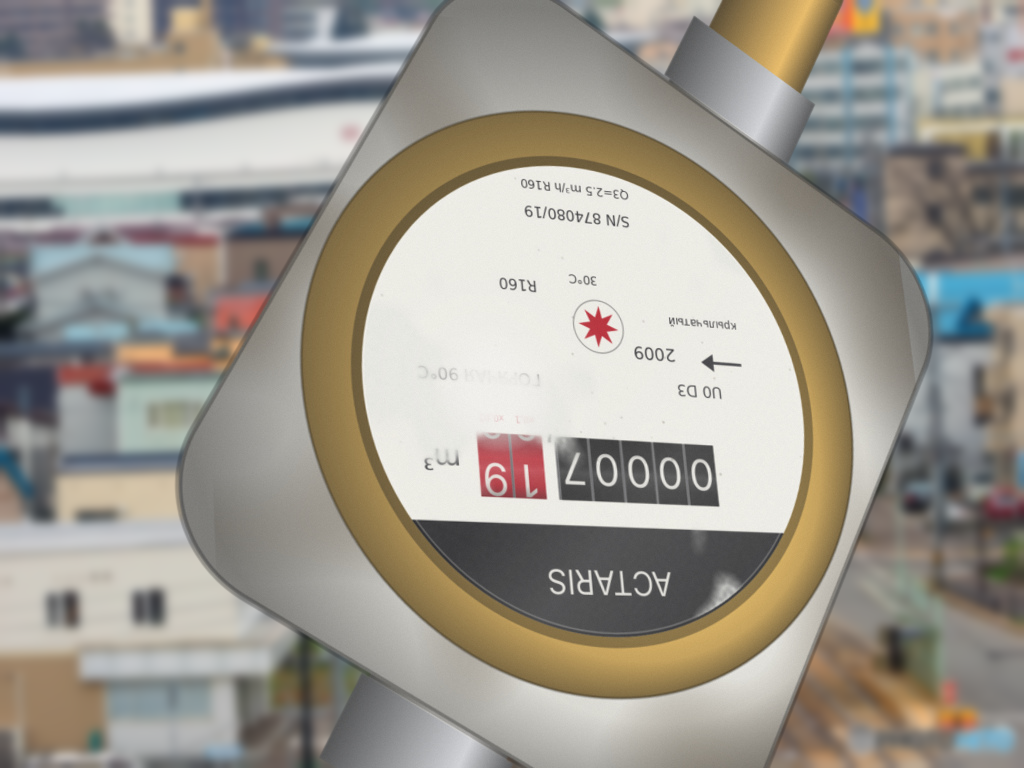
7.19 m³
